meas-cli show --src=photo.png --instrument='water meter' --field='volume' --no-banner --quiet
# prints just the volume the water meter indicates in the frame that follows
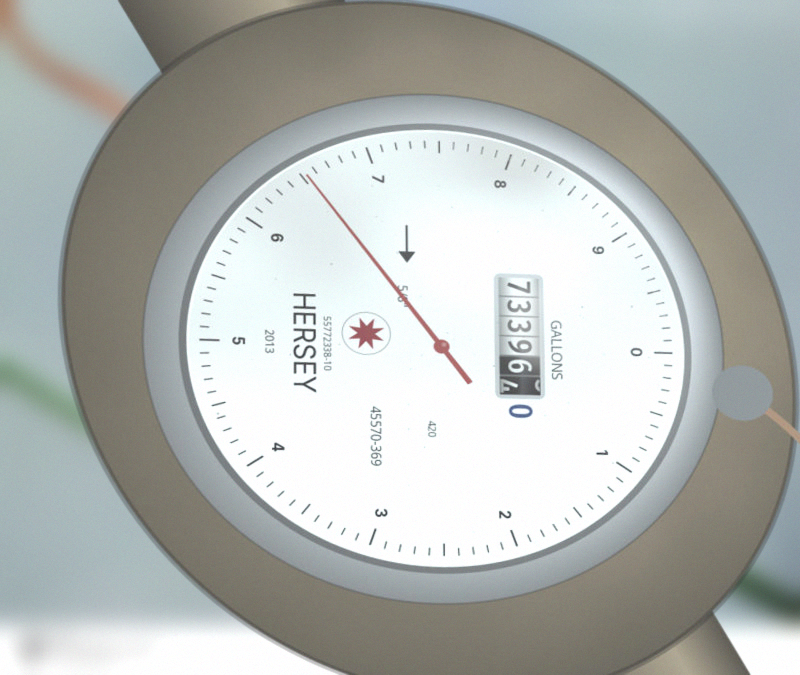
7339636.5 gal
